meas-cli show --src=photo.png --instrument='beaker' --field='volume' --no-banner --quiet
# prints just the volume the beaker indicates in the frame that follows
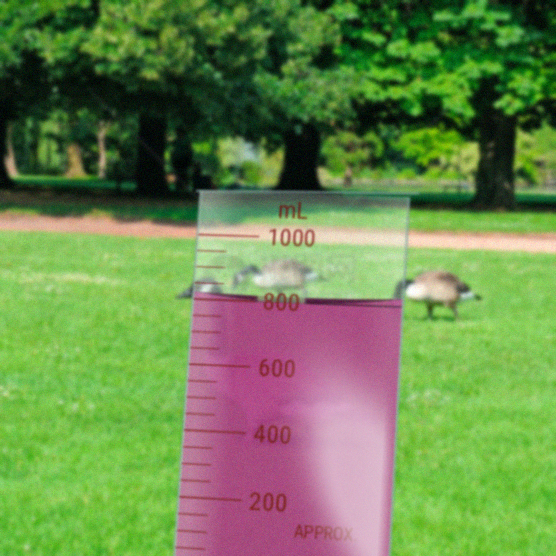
800 mL
